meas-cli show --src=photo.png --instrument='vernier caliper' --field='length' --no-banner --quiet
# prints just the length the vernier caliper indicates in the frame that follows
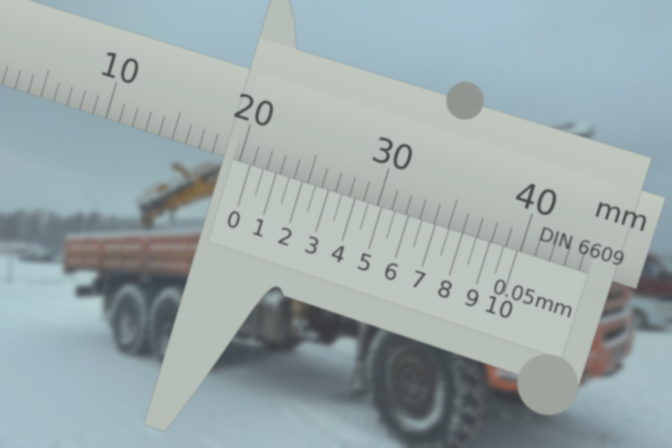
20.8 mm
